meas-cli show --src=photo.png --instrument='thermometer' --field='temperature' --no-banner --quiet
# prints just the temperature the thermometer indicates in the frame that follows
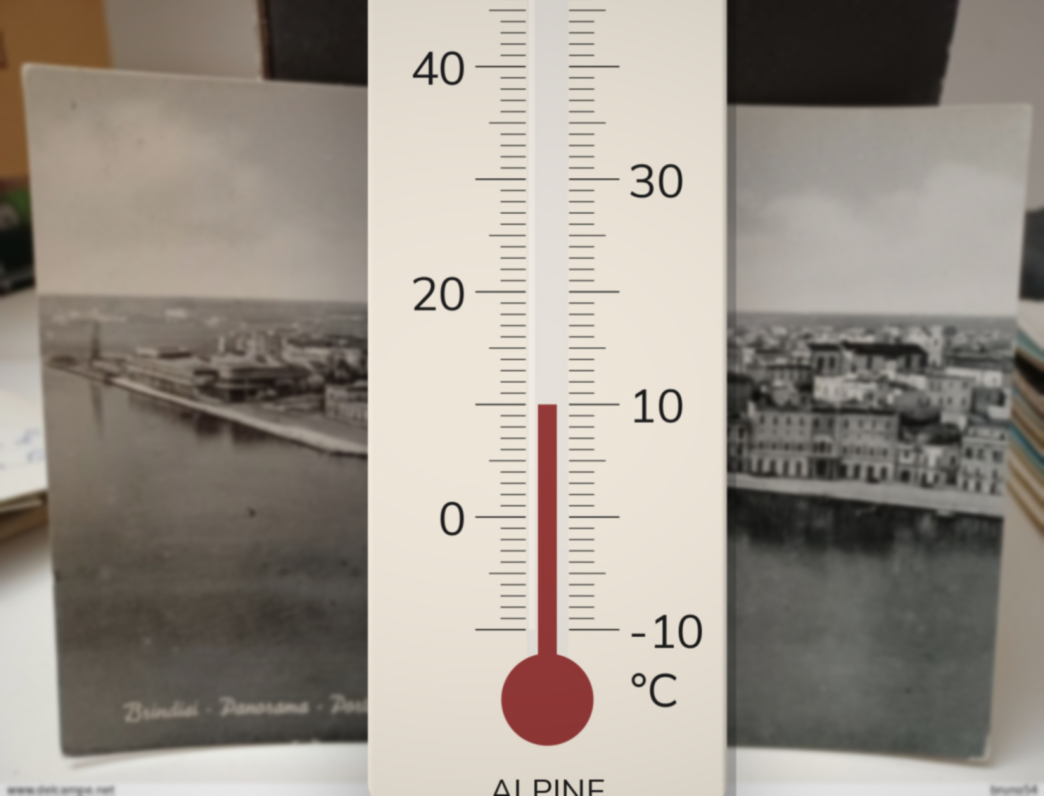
10 °C
